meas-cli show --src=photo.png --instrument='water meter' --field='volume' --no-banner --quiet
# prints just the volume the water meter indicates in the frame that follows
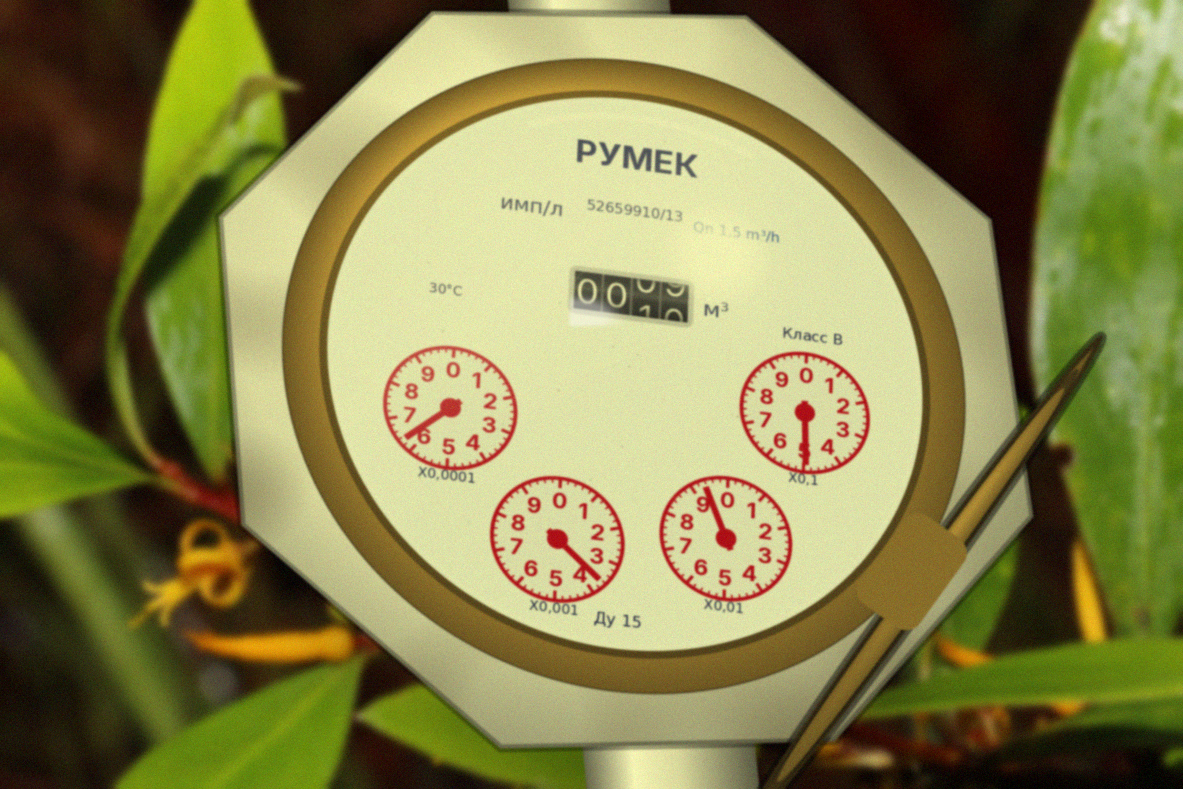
9.4936 m³
